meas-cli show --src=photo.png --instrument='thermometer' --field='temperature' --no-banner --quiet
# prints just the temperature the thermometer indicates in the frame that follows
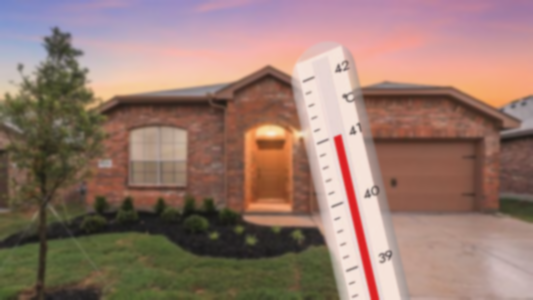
41 °C
